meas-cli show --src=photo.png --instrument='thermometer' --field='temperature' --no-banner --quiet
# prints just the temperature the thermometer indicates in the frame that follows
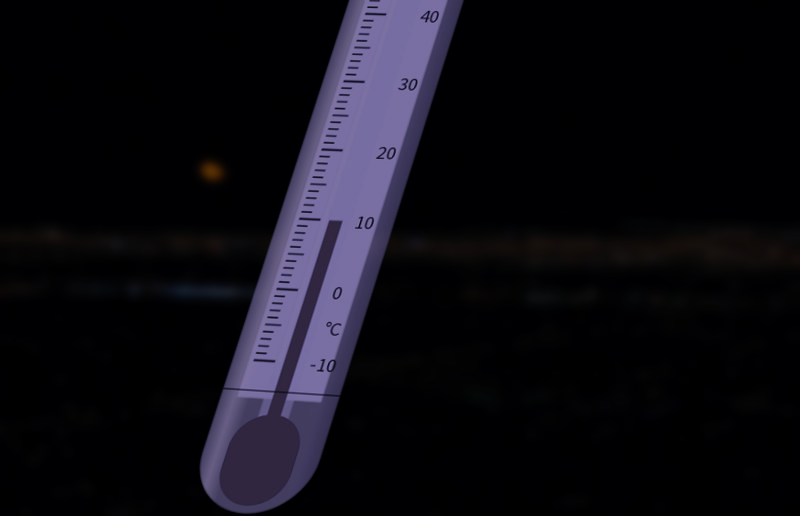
10 °C
